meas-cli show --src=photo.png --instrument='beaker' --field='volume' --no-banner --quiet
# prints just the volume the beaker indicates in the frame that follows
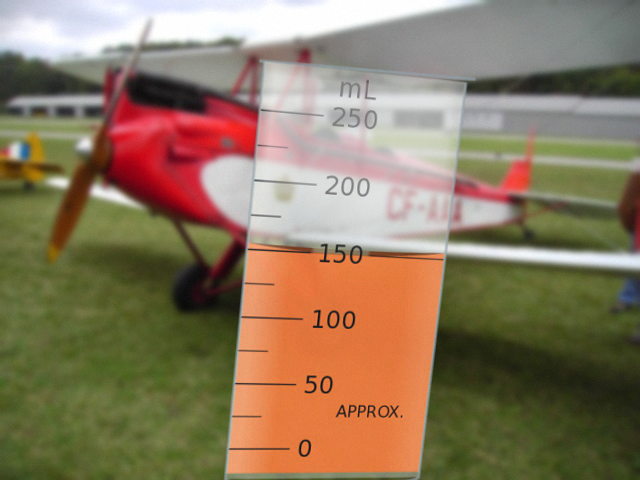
150 mL
